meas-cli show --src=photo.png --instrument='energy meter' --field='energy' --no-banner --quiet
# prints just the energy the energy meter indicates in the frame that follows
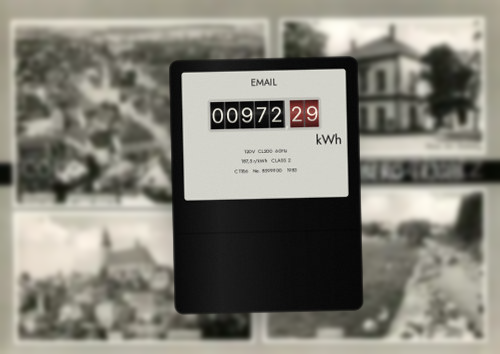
972.29 kWh
